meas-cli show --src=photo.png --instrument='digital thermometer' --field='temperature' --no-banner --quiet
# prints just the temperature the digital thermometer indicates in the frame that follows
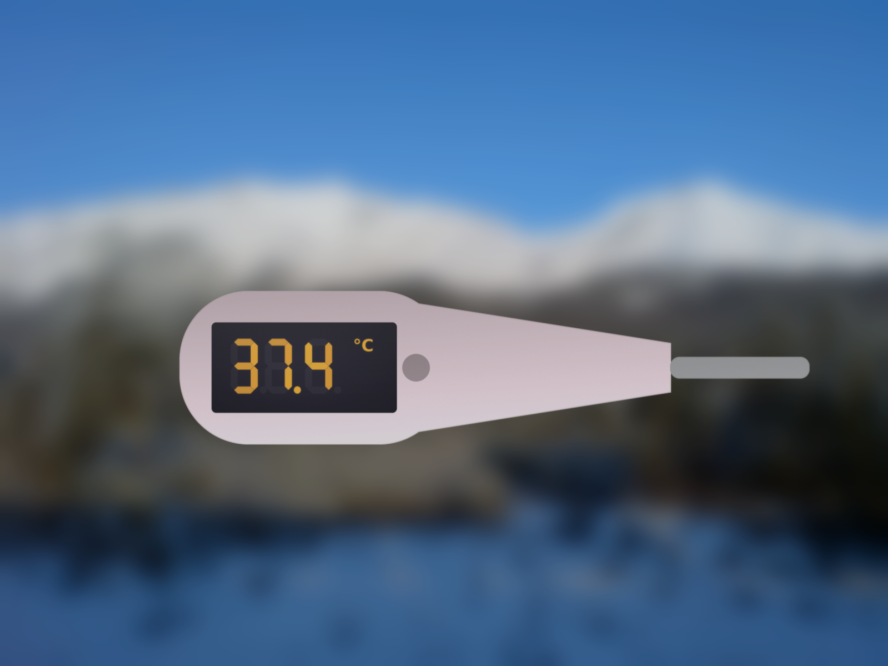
37.4 °C
